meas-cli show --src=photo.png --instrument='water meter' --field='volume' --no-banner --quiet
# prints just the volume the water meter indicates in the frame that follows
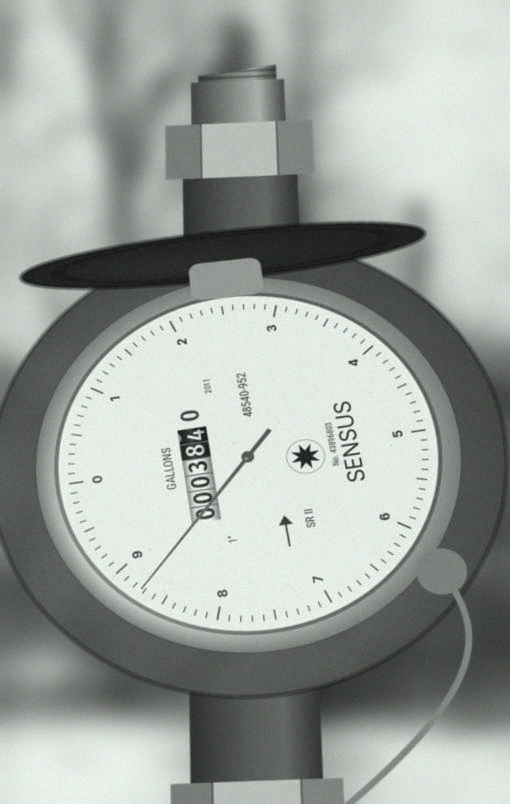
3838.7 gal
